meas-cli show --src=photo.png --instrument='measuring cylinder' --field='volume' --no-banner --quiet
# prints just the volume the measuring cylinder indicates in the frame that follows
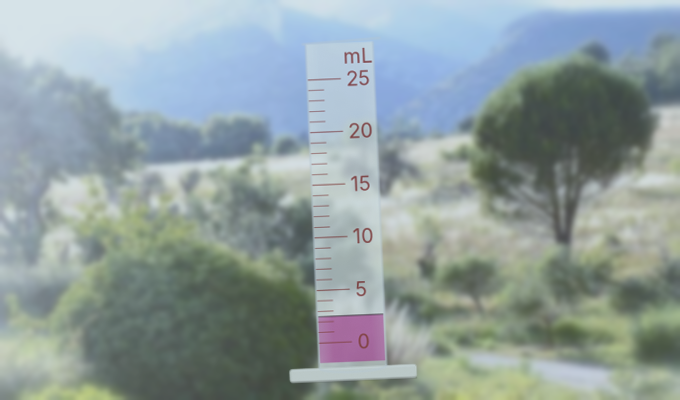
2.5 mL
